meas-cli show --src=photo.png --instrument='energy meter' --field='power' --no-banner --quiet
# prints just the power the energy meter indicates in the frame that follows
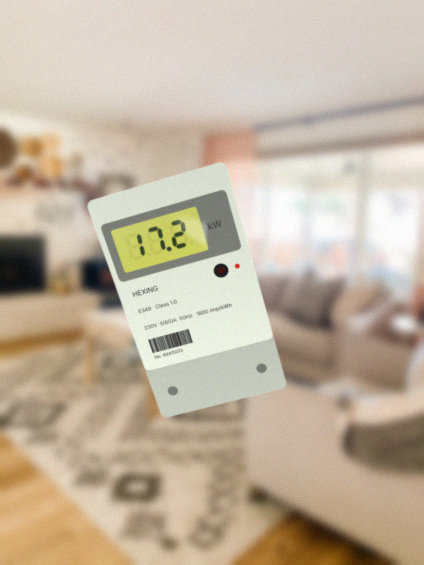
17.2 kW
